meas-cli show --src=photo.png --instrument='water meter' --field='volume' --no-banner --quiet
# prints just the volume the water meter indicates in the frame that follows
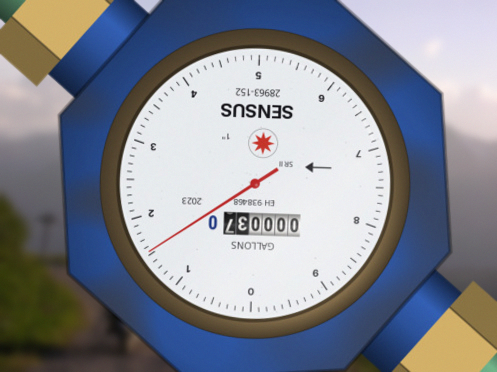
371.5 gal
